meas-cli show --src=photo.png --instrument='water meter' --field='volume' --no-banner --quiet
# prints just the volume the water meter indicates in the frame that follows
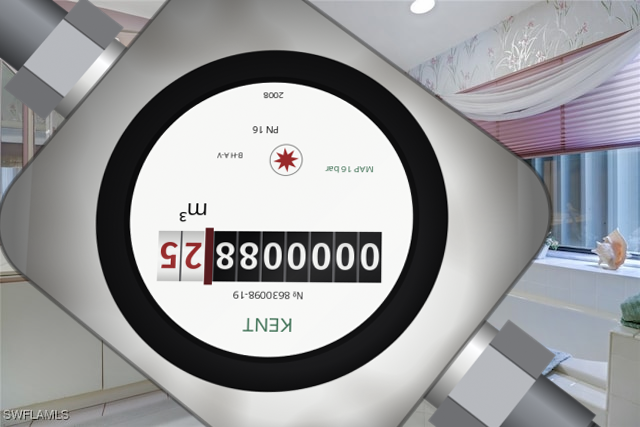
88.25 m³
